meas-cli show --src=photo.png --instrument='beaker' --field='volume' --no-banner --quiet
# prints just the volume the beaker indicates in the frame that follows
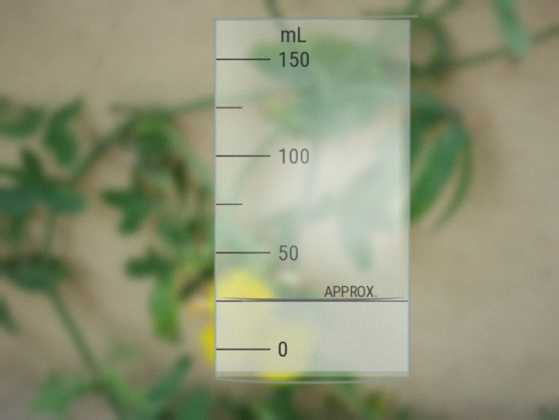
25 mL
